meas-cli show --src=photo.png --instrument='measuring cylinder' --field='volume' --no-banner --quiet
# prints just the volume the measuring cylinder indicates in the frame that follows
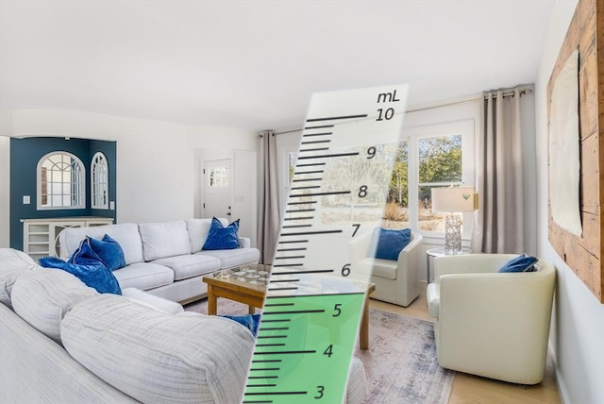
5.4 mL
